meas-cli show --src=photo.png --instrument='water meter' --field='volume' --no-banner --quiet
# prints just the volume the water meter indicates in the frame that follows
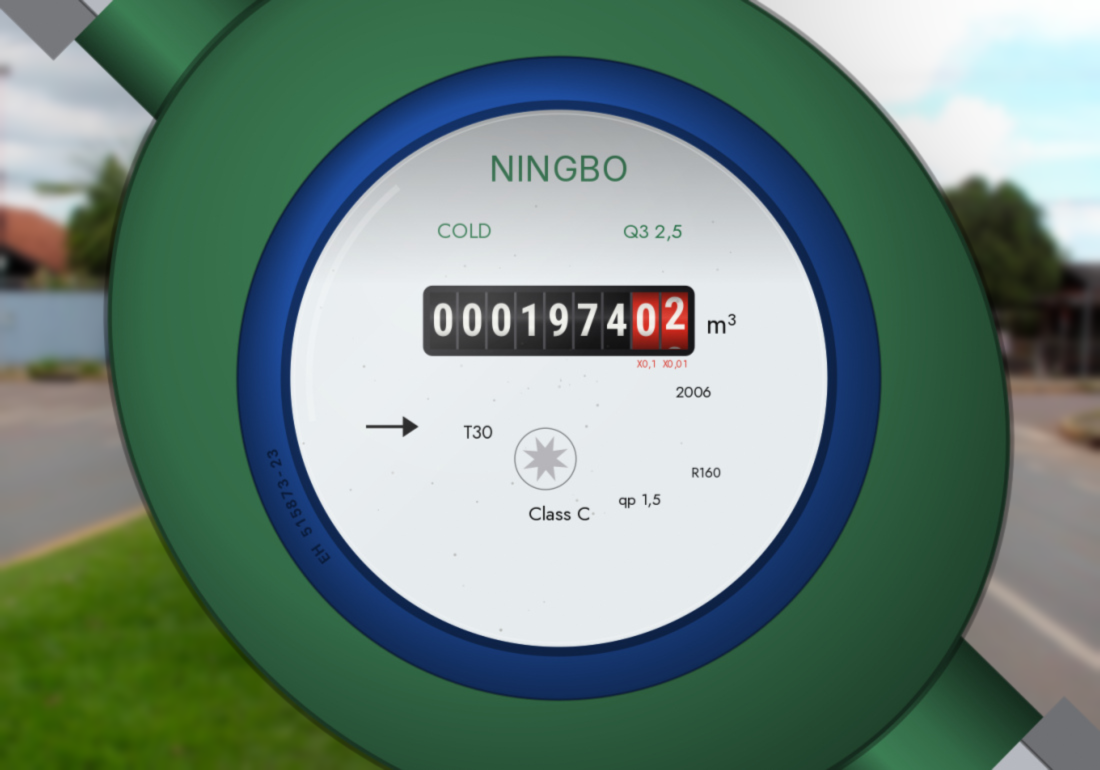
1974.02 m³
